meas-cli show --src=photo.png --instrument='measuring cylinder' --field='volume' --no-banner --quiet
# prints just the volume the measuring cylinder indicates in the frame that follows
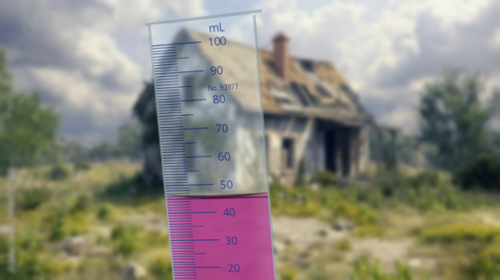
45 mL
